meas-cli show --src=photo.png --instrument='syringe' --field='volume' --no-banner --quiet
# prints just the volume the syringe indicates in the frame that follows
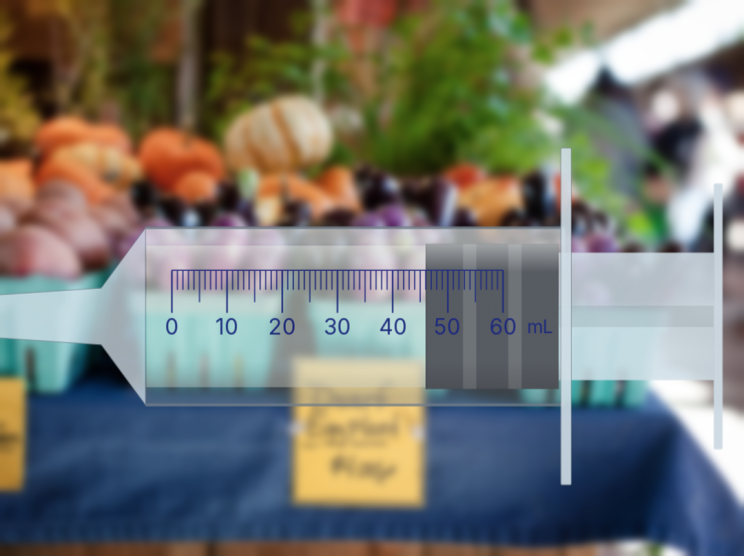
46 mL
